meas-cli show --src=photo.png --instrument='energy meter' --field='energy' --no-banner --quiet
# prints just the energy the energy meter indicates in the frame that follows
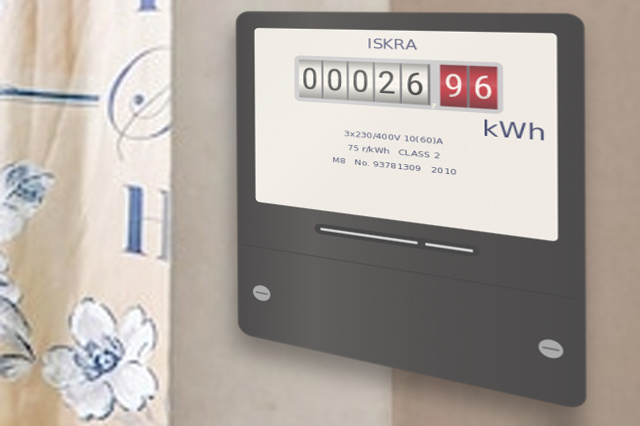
26.96 kWh
